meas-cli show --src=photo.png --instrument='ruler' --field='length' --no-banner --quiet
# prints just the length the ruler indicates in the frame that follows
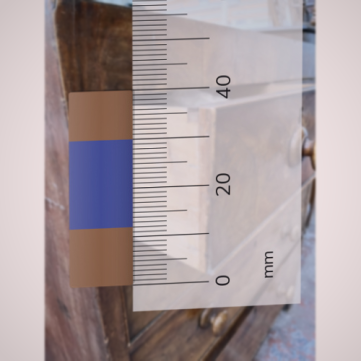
40 mm
